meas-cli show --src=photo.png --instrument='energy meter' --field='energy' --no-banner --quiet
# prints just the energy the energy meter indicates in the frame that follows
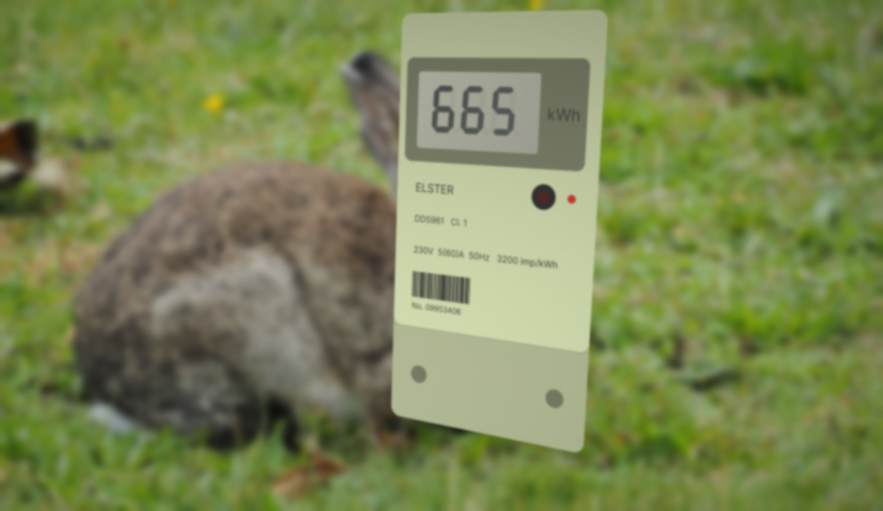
665 kWh
